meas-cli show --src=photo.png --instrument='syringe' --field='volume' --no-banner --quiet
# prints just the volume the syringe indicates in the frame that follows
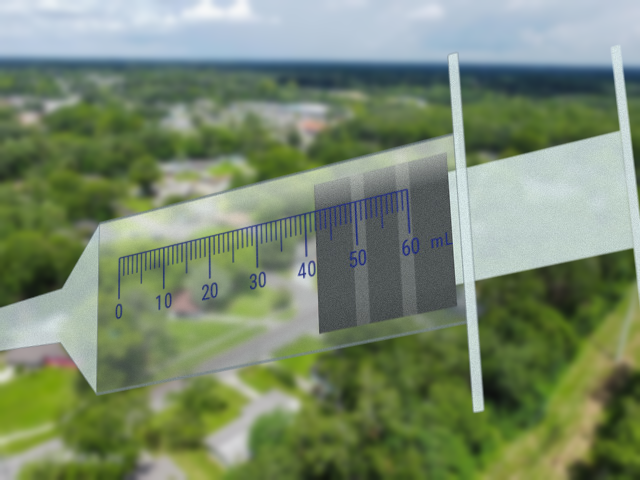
42 mL
